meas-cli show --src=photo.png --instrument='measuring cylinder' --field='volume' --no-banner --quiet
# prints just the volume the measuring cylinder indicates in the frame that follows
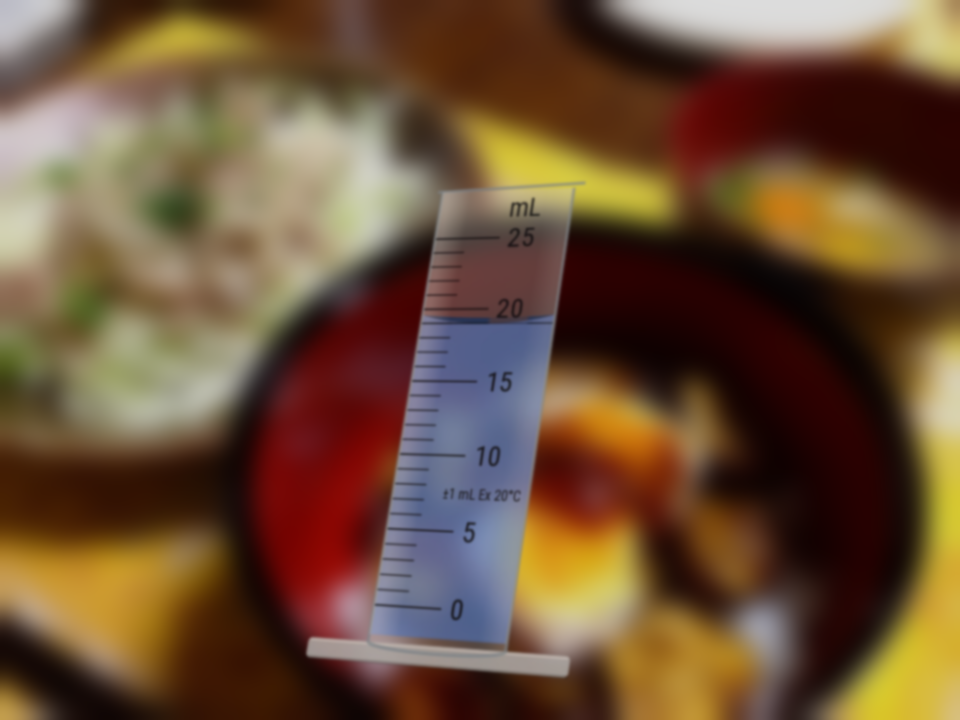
19 mL
